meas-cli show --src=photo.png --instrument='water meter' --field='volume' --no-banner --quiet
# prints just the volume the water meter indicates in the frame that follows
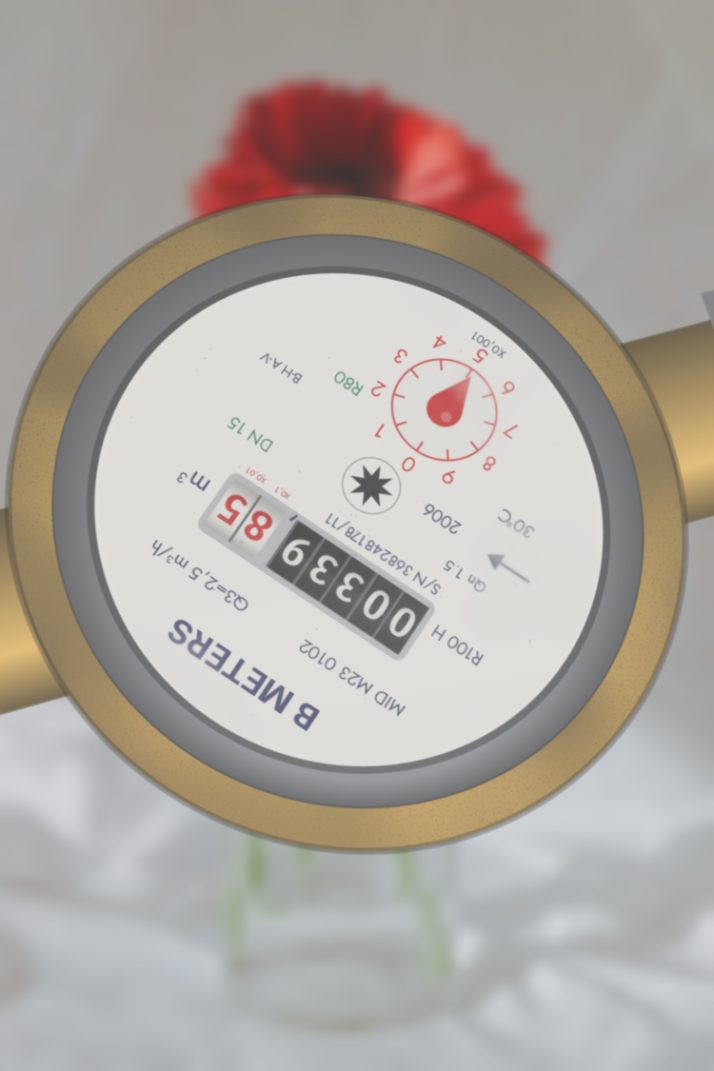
339.855 m³
